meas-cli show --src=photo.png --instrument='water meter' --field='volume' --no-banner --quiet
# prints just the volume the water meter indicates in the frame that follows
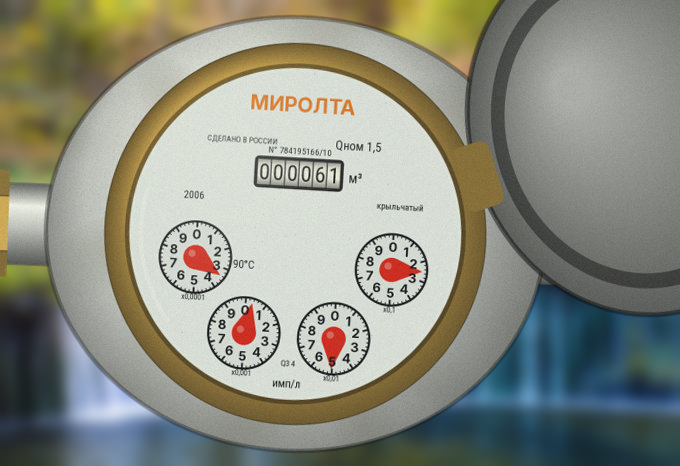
61.2503 m³
